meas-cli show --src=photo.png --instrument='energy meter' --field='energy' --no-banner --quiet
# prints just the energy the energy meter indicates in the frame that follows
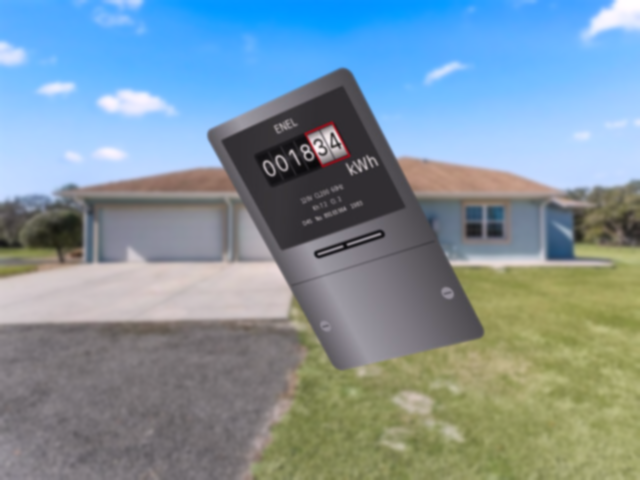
18.34 kWh
